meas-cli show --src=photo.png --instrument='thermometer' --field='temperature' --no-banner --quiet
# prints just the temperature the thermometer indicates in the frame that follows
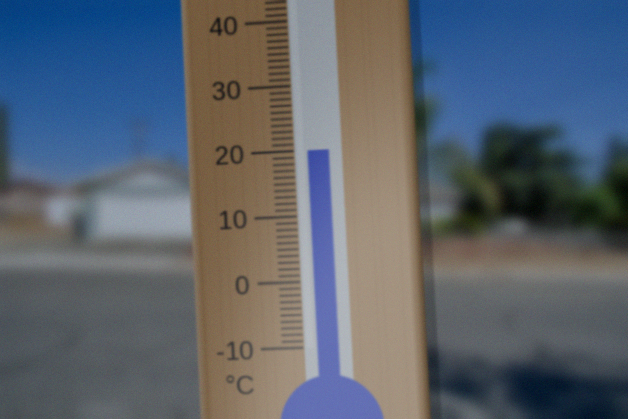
20 °C
